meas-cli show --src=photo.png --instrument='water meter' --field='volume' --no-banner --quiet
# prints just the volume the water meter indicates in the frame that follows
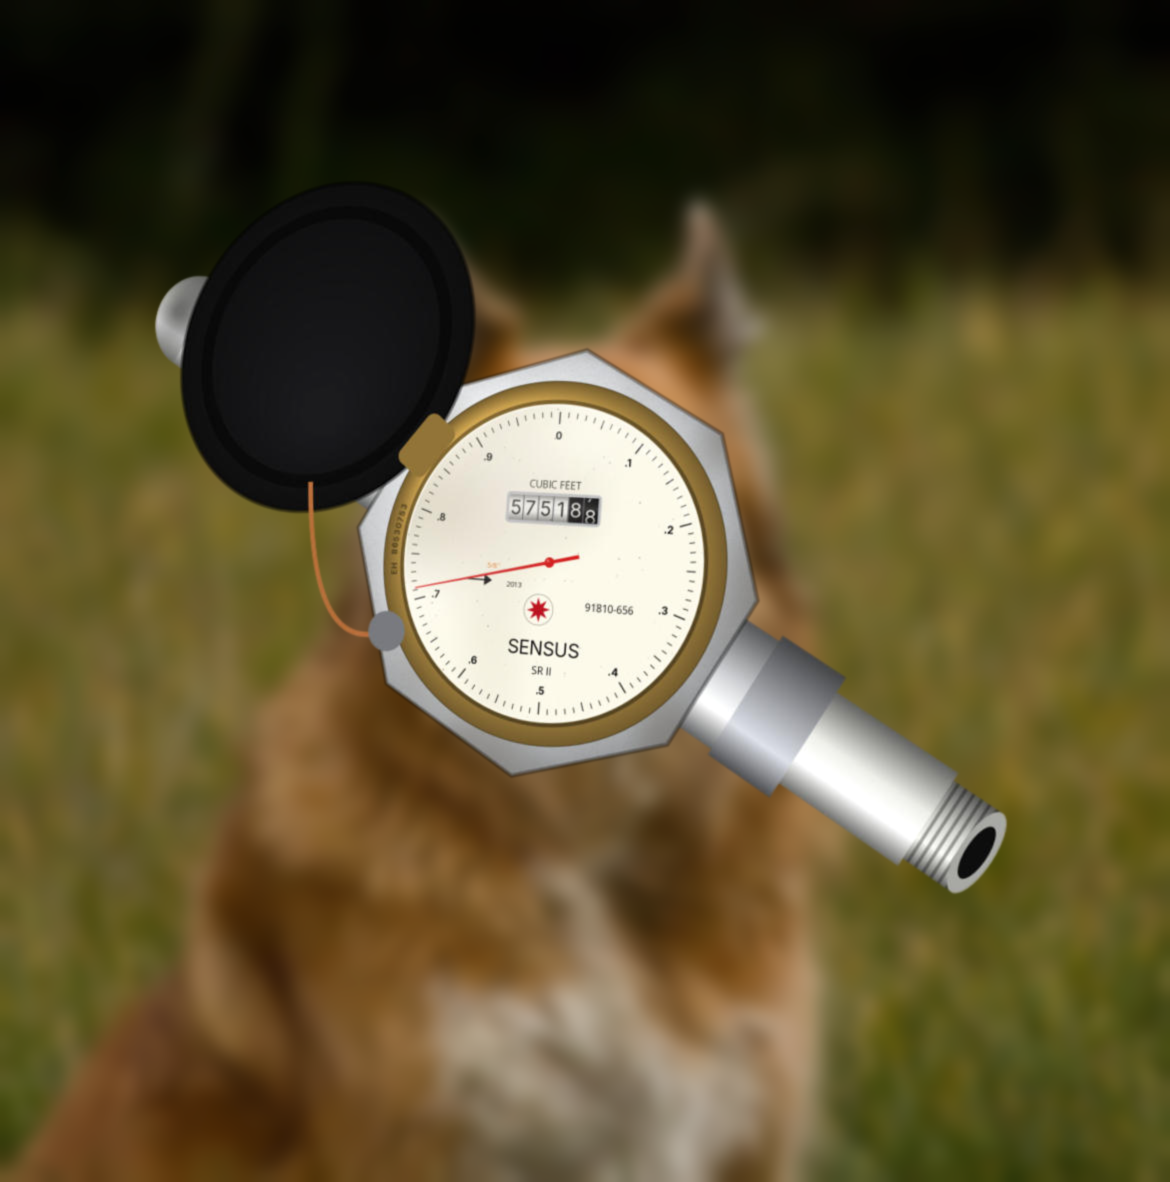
575187.71 ft³
